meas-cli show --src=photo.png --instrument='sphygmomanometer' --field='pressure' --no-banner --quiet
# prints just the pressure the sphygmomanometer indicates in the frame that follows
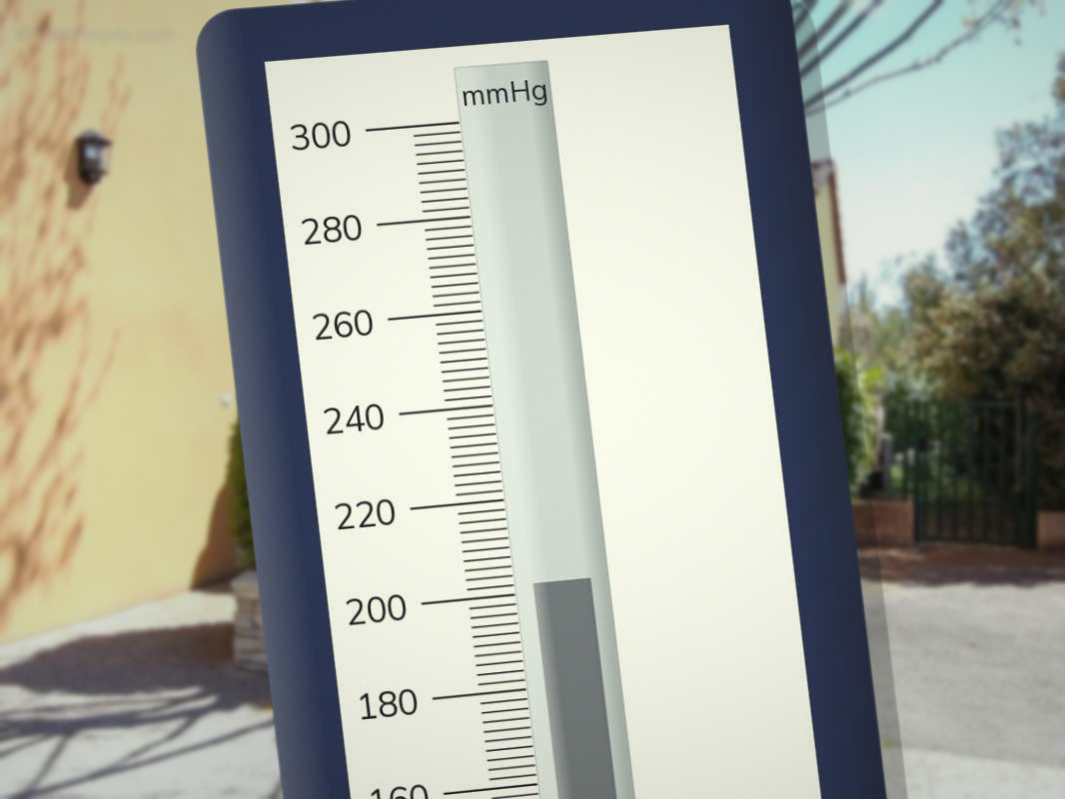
202 mmHg
